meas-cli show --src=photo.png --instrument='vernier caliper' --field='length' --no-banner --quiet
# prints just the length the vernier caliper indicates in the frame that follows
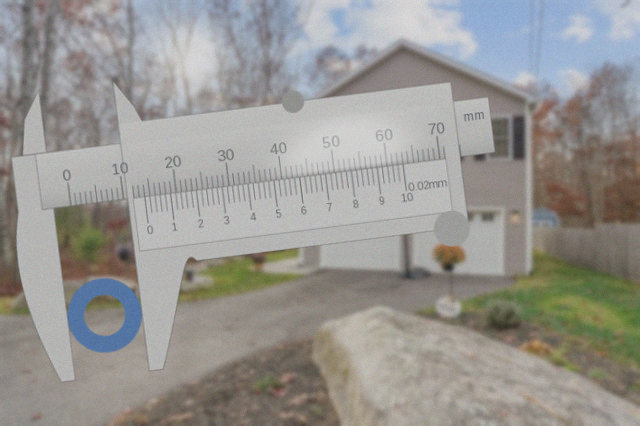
14.0 mm
